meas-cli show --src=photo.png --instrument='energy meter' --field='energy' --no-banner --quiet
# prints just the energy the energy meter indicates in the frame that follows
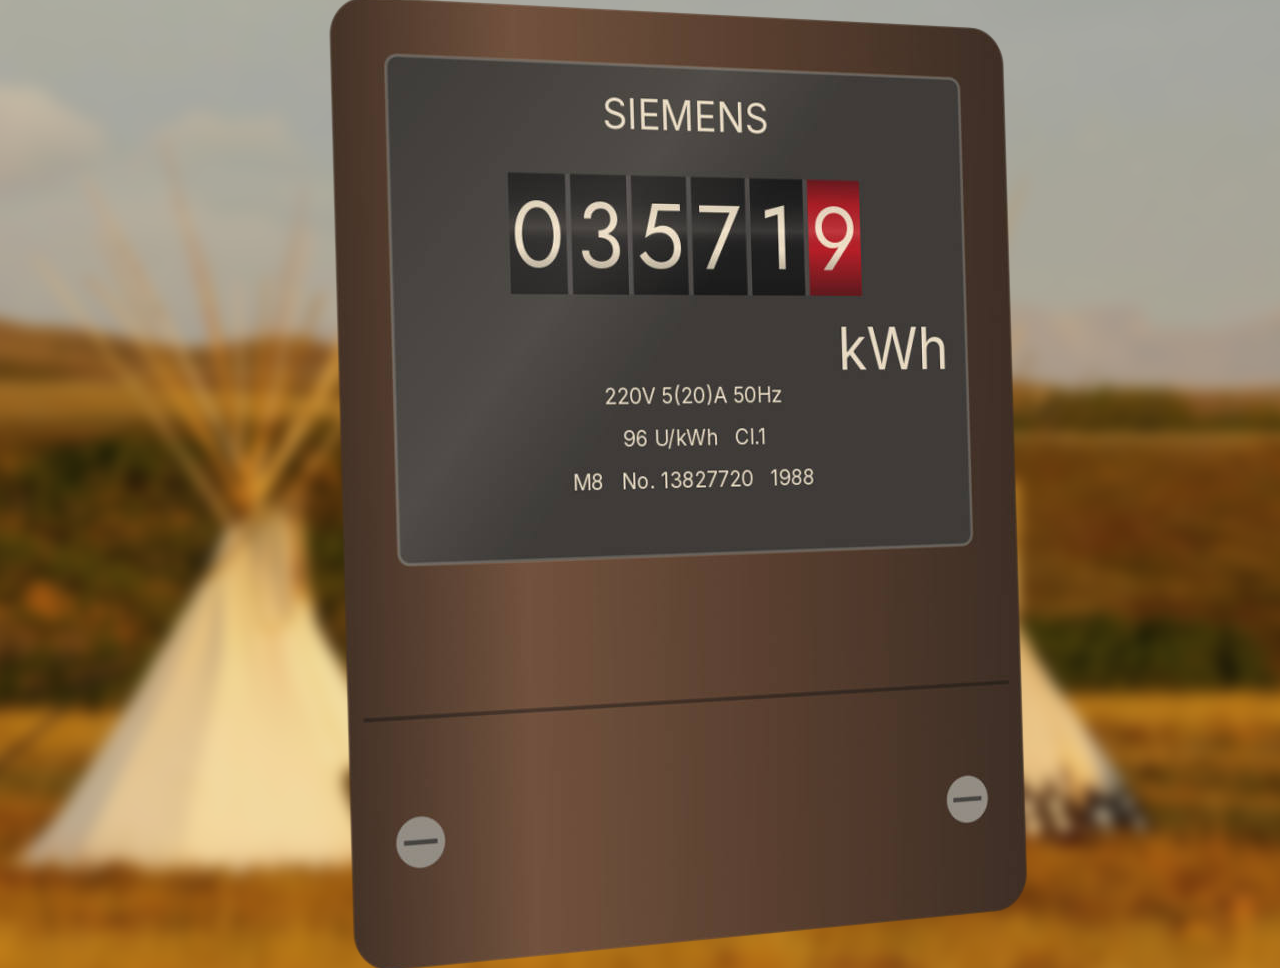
3571.9 kWh
